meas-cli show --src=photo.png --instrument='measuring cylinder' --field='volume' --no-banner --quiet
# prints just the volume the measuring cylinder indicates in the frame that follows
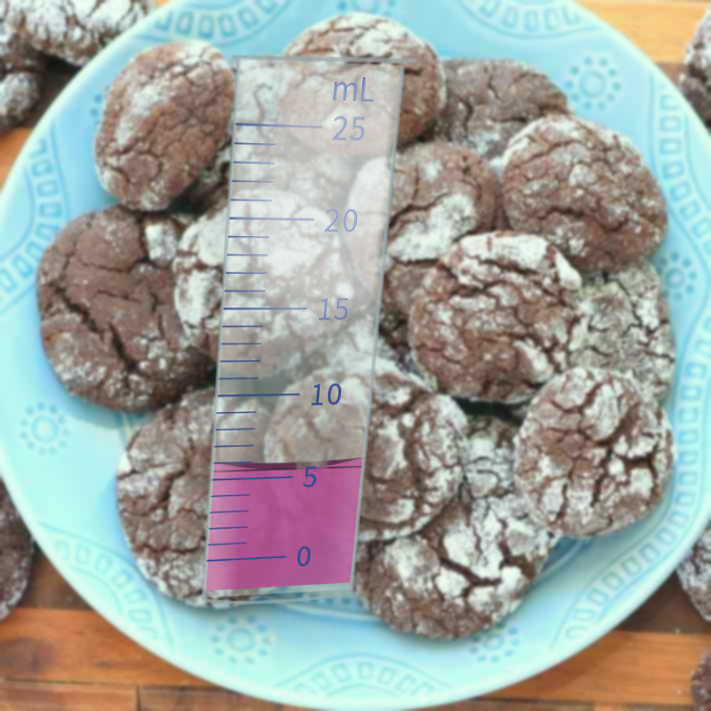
5.5 mL
